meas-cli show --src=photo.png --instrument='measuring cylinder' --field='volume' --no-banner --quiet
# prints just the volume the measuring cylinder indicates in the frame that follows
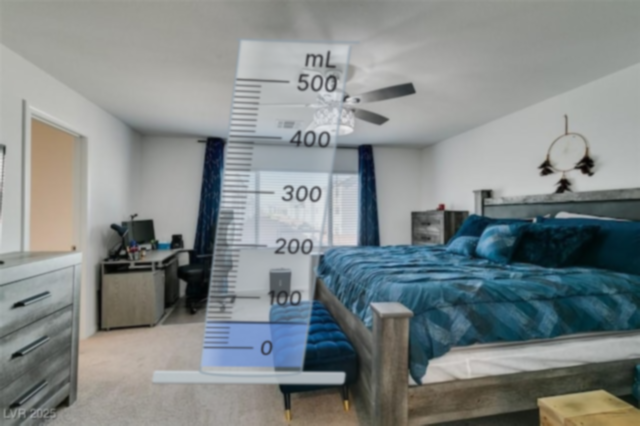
50 mL
